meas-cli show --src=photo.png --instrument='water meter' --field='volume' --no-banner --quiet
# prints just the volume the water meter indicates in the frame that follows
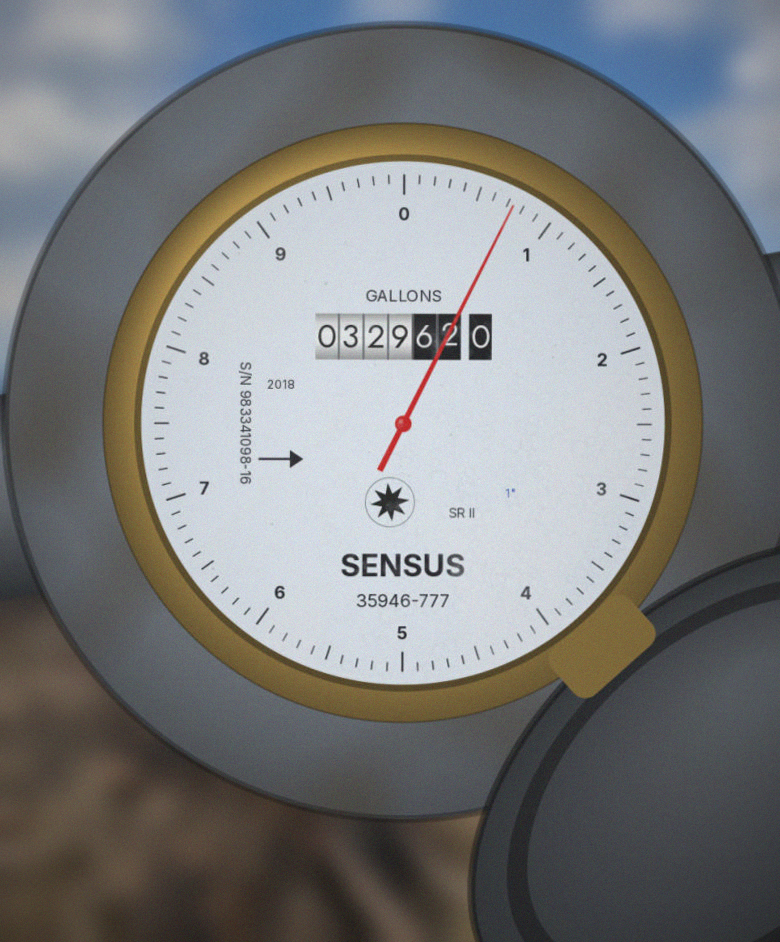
329620.7 gal
